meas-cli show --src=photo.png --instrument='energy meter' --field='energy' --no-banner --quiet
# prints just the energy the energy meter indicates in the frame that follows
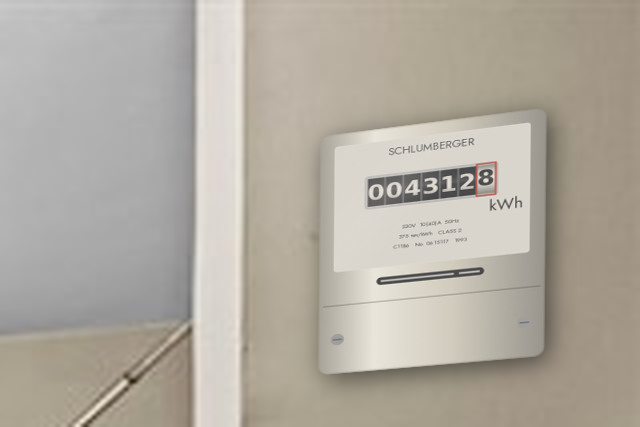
4312.8 kWh
